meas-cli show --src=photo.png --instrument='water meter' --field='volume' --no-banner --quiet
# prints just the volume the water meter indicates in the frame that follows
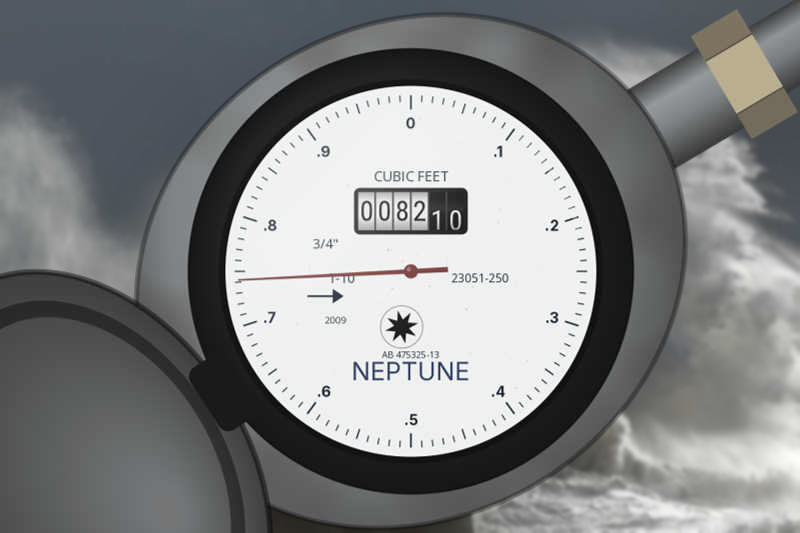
8209.74 ft³
